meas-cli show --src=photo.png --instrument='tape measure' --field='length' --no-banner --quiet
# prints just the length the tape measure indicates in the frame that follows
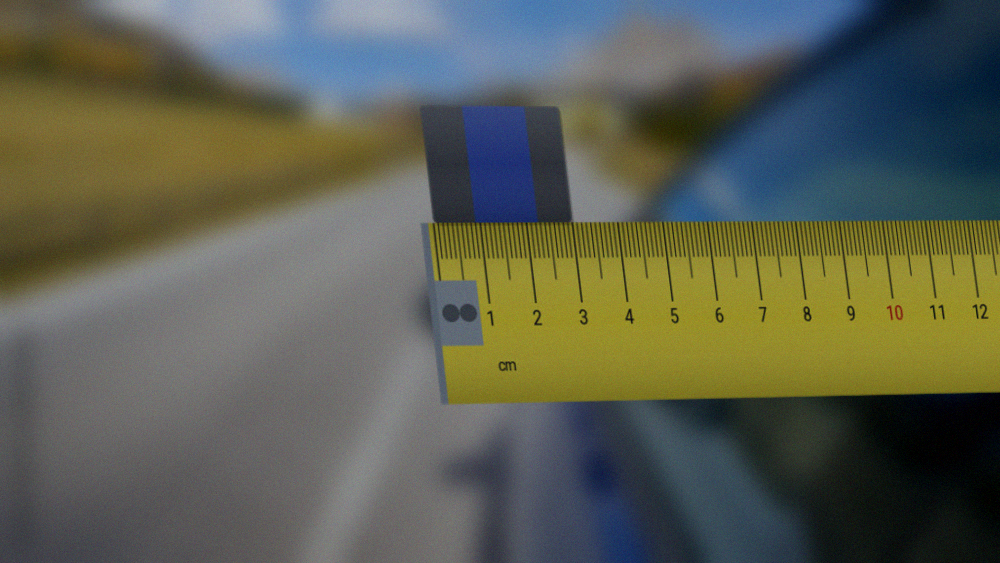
3 cm
